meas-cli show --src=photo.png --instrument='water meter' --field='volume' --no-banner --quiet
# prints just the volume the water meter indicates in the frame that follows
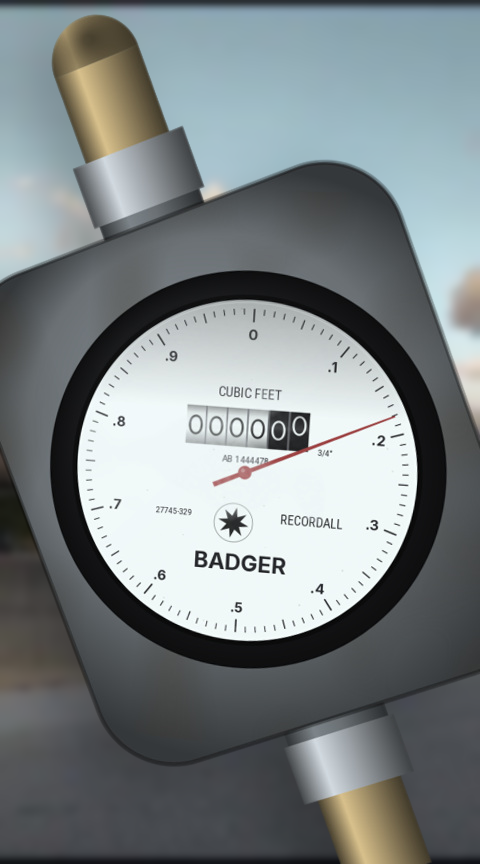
0.18 ft³
